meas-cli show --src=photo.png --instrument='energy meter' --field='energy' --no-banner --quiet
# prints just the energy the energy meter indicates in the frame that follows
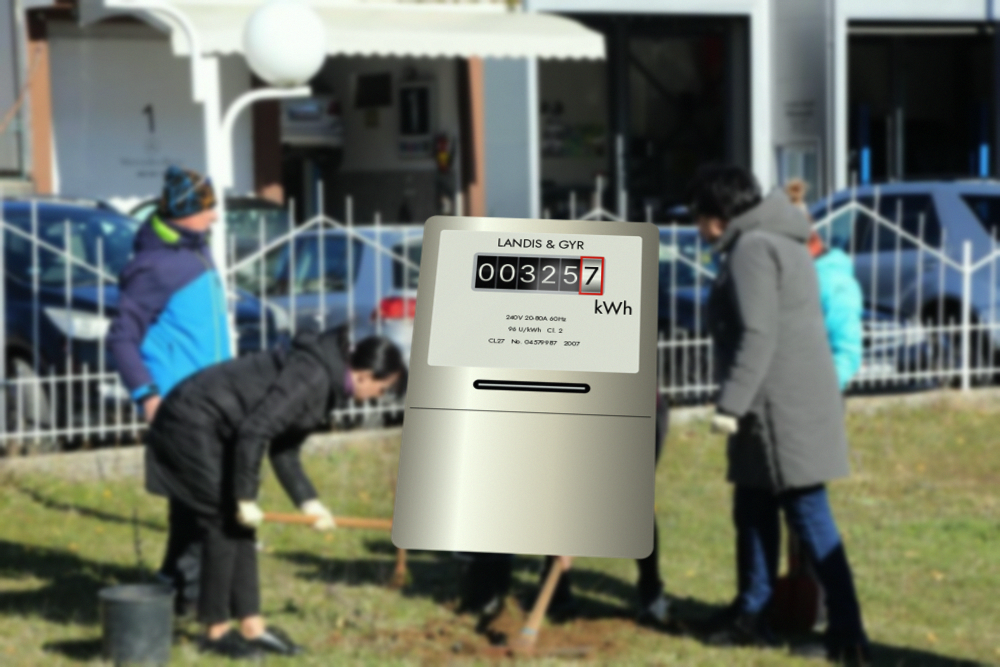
325.7 kWh
